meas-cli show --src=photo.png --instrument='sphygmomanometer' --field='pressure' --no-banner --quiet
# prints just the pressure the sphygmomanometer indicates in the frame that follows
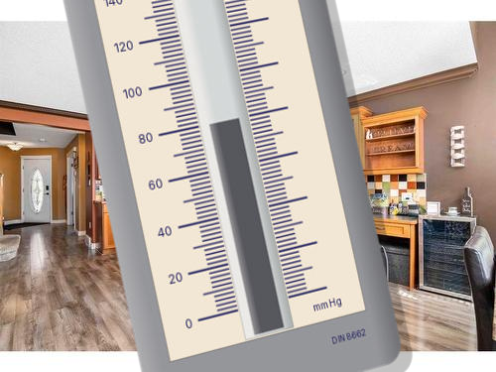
80 mmHg
